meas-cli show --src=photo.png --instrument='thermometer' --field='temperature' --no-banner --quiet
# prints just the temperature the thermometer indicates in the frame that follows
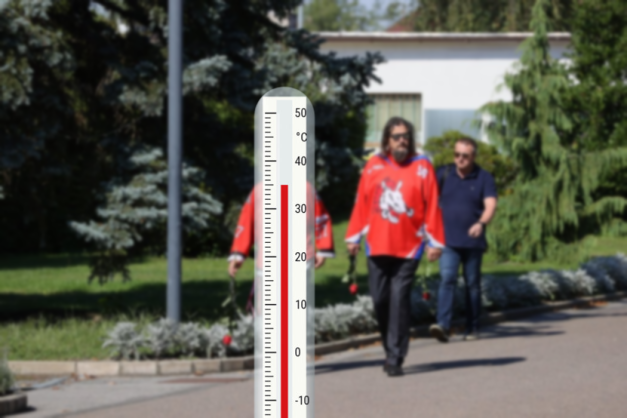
35 °C
